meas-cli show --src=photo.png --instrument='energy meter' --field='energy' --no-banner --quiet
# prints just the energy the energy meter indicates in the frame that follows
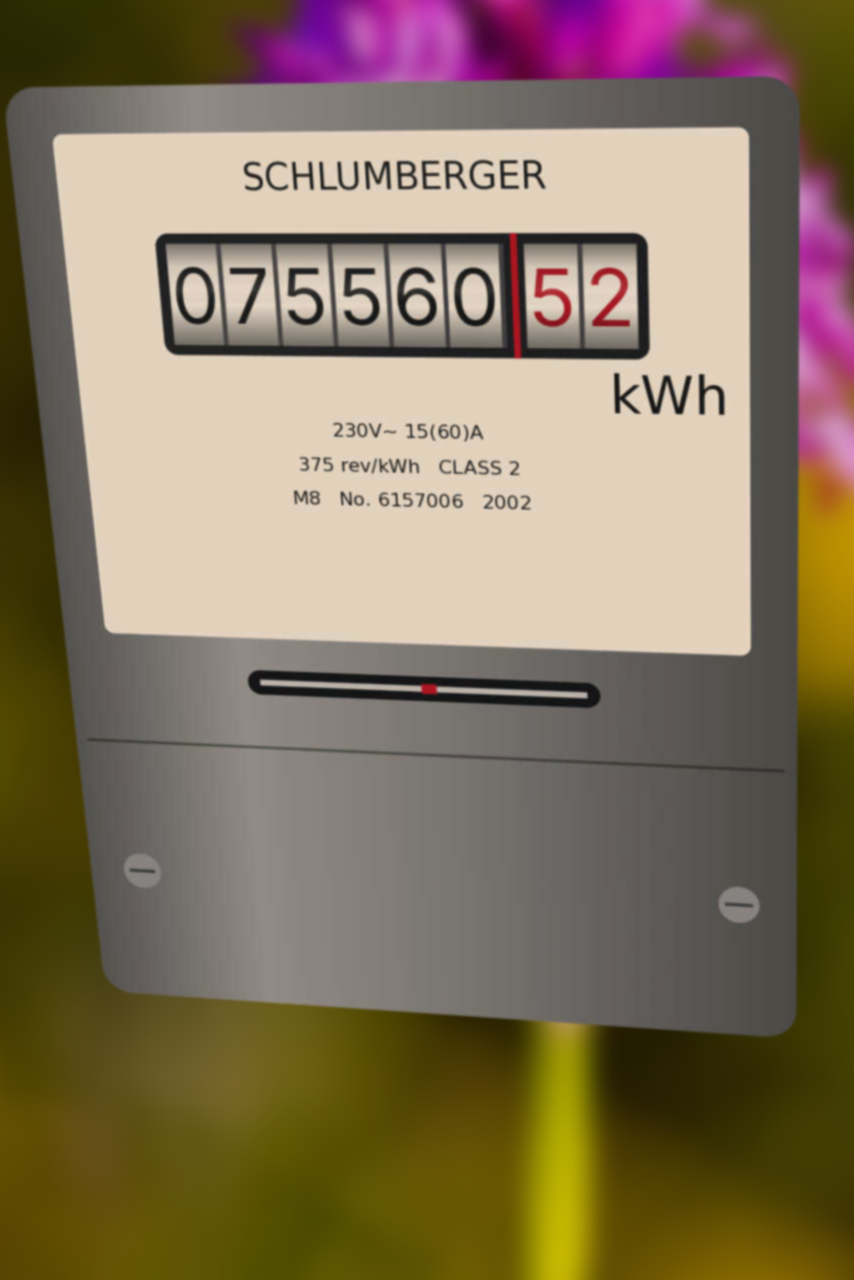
75560.52 kWh
